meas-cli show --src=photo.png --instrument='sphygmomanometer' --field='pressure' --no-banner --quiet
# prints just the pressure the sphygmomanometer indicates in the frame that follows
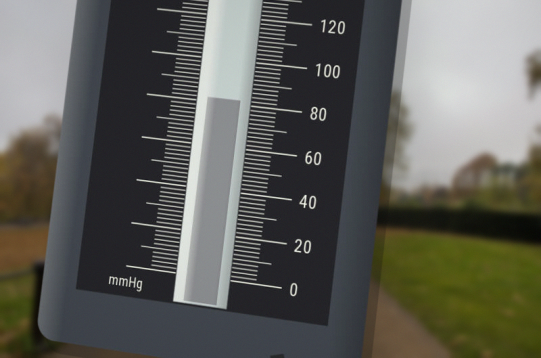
82 mmHg
